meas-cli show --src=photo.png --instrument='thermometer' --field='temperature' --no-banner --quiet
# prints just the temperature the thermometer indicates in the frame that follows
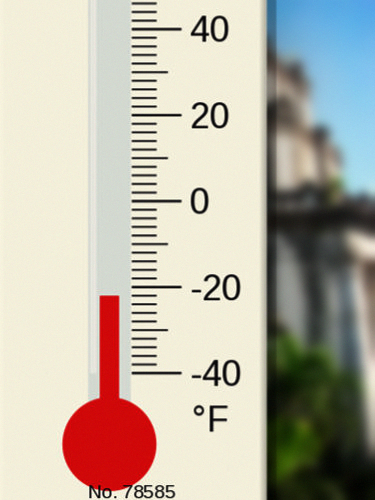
-22 °F
